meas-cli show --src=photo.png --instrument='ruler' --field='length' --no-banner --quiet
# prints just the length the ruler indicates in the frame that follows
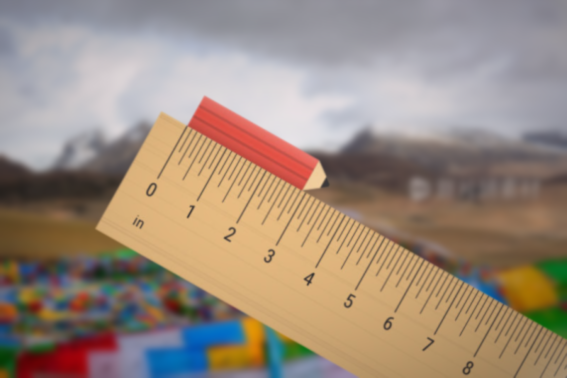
3.375 in
